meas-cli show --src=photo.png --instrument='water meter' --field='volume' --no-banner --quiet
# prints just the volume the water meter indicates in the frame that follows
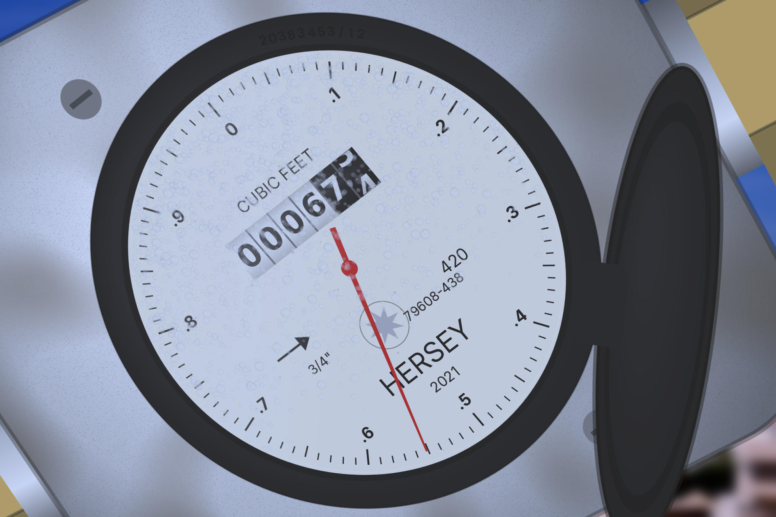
673.55 ft³
